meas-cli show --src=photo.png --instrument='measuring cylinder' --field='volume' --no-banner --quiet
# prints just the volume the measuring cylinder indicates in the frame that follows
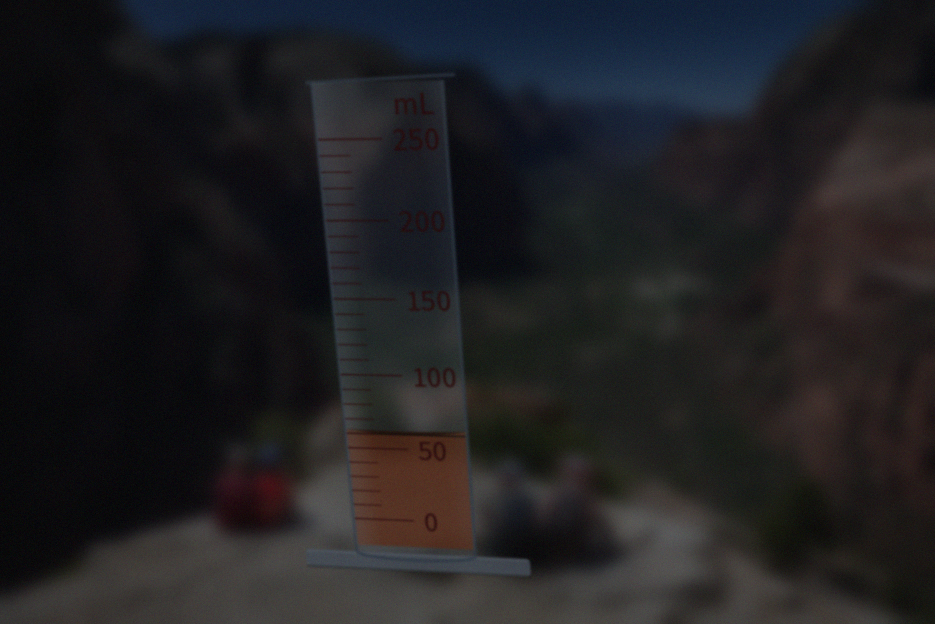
60 mL
